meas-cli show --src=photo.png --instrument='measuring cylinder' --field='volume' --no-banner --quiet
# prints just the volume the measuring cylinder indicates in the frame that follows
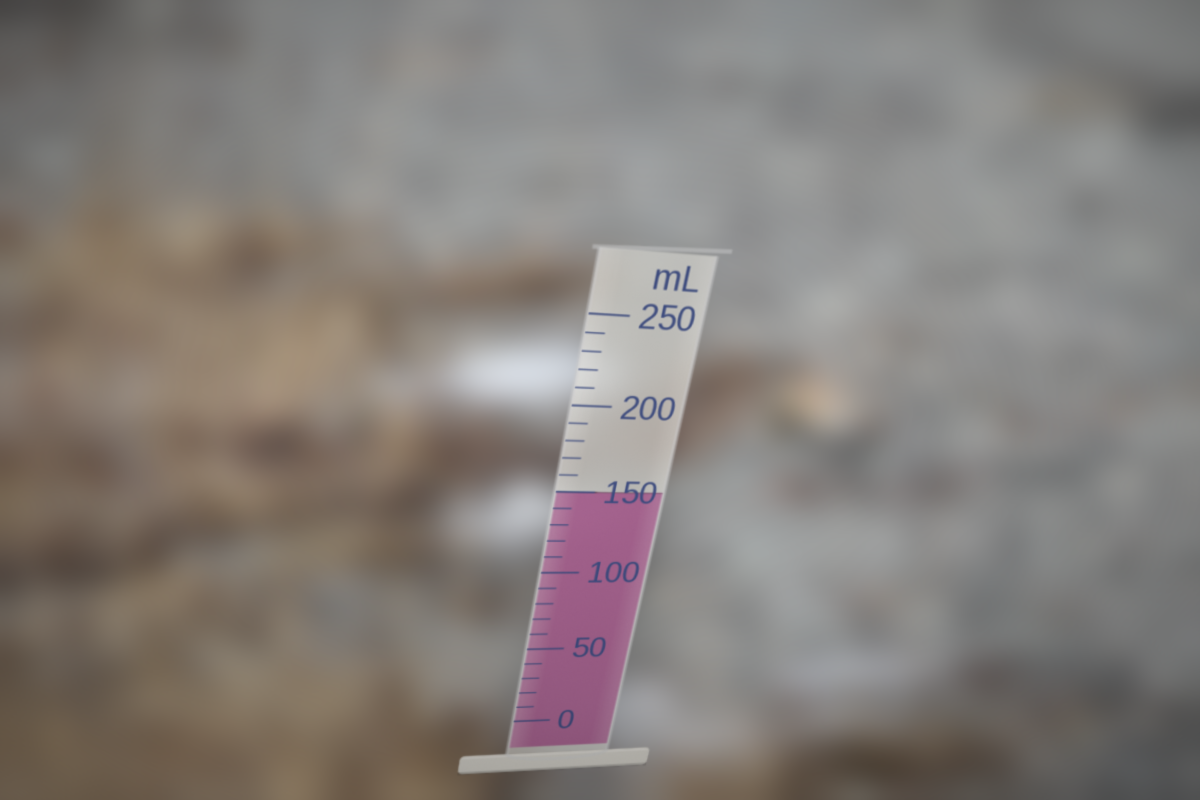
150 mL
